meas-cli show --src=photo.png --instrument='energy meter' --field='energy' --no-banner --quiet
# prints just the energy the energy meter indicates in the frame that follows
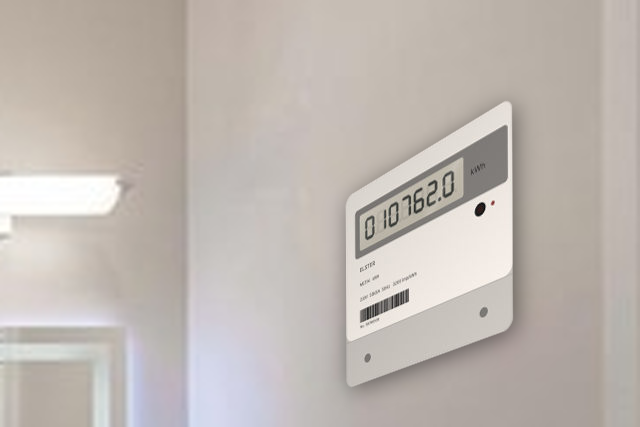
10762.0 kWh
